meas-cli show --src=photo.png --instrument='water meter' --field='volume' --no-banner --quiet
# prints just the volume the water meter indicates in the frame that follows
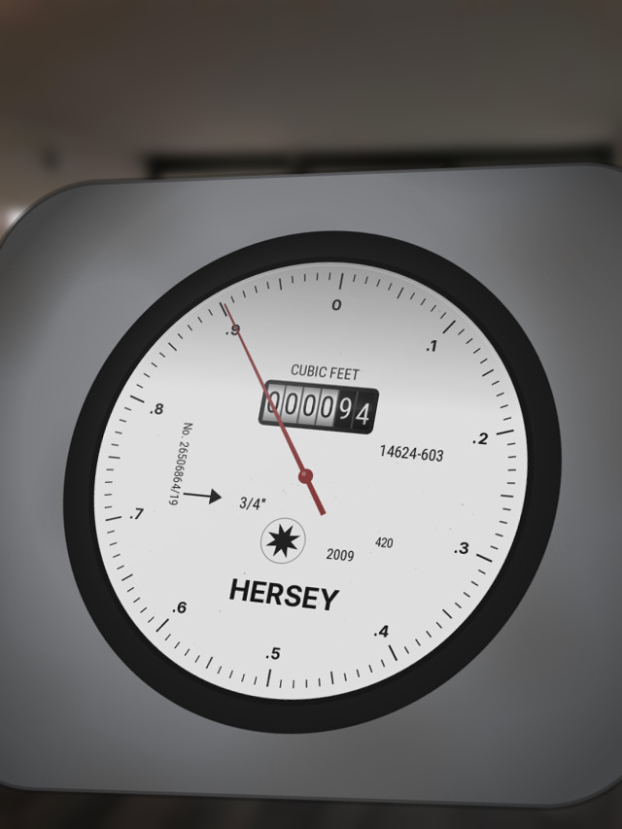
93.90 ft³
